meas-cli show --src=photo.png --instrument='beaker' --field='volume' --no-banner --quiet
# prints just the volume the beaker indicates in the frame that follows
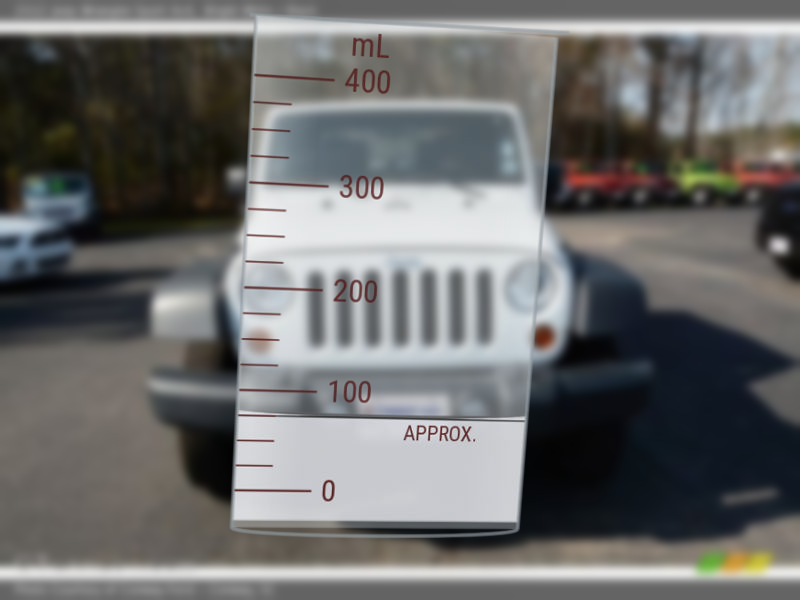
75 mL
